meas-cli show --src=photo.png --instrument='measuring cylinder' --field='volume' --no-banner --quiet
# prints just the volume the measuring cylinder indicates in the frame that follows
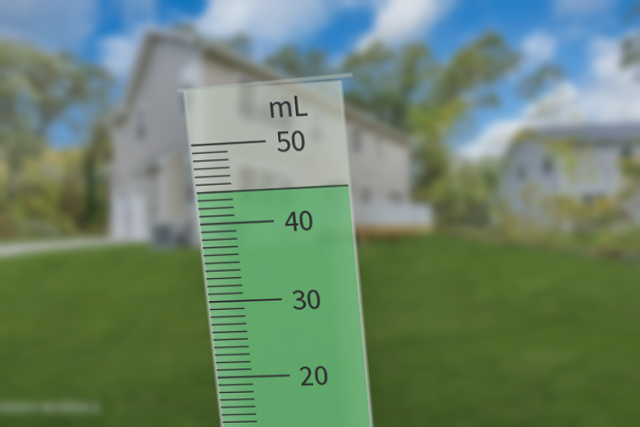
44 mL
